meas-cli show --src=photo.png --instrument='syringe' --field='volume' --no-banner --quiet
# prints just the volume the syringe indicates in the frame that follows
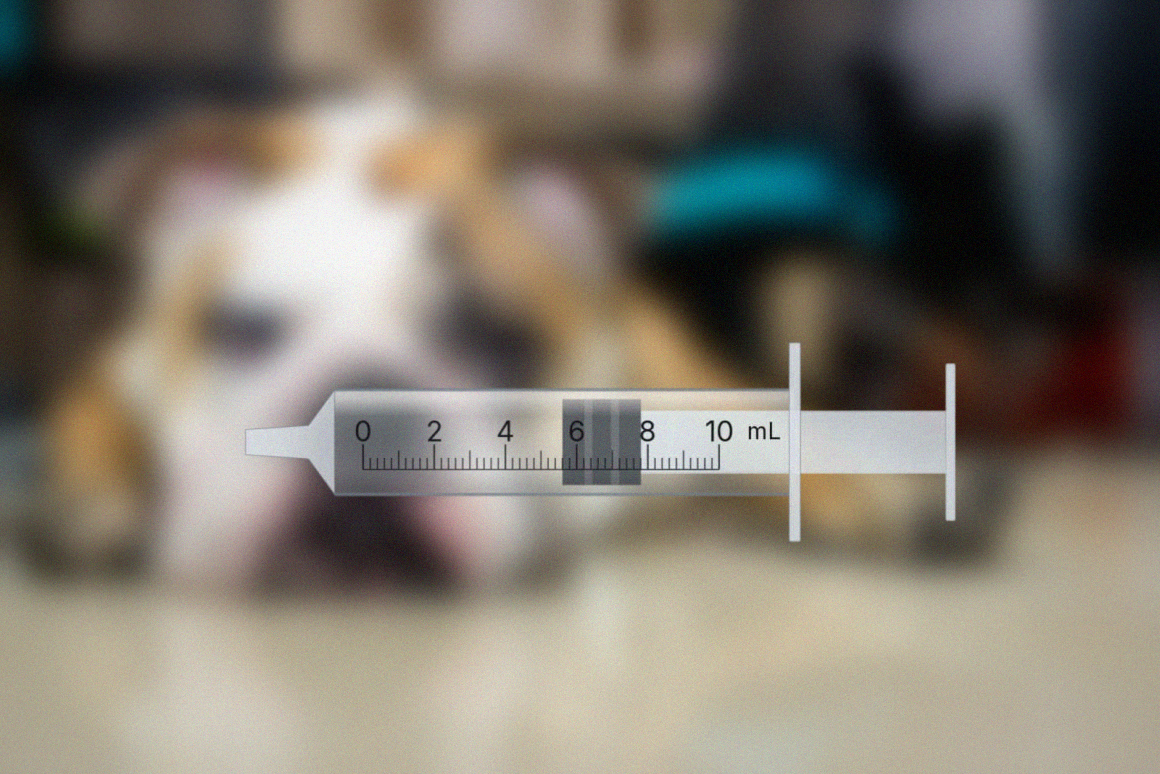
5.6 mL
